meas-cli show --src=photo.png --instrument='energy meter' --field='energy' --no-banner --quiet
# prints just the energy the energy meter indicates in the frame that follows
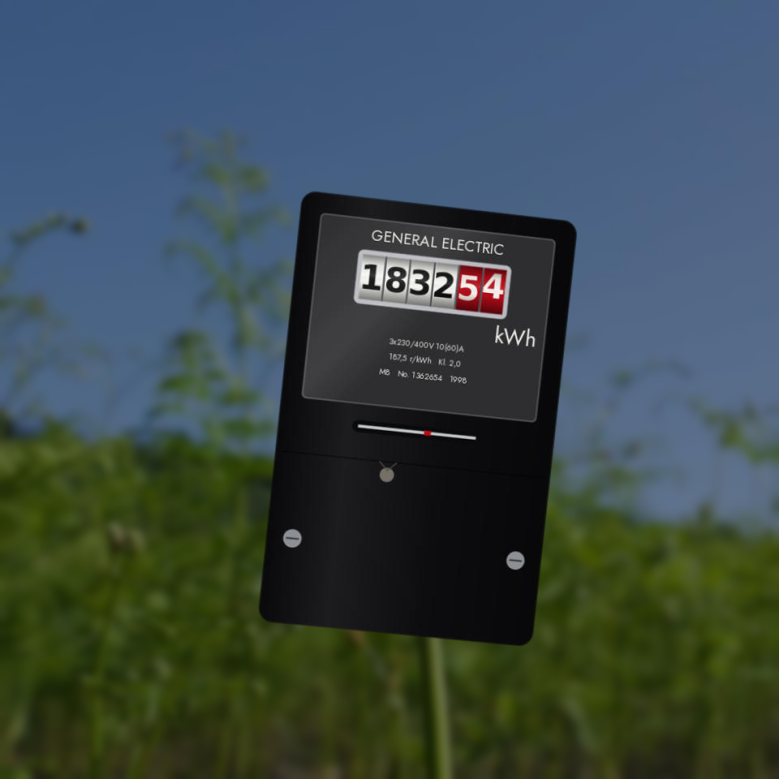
1832.54 kWh
